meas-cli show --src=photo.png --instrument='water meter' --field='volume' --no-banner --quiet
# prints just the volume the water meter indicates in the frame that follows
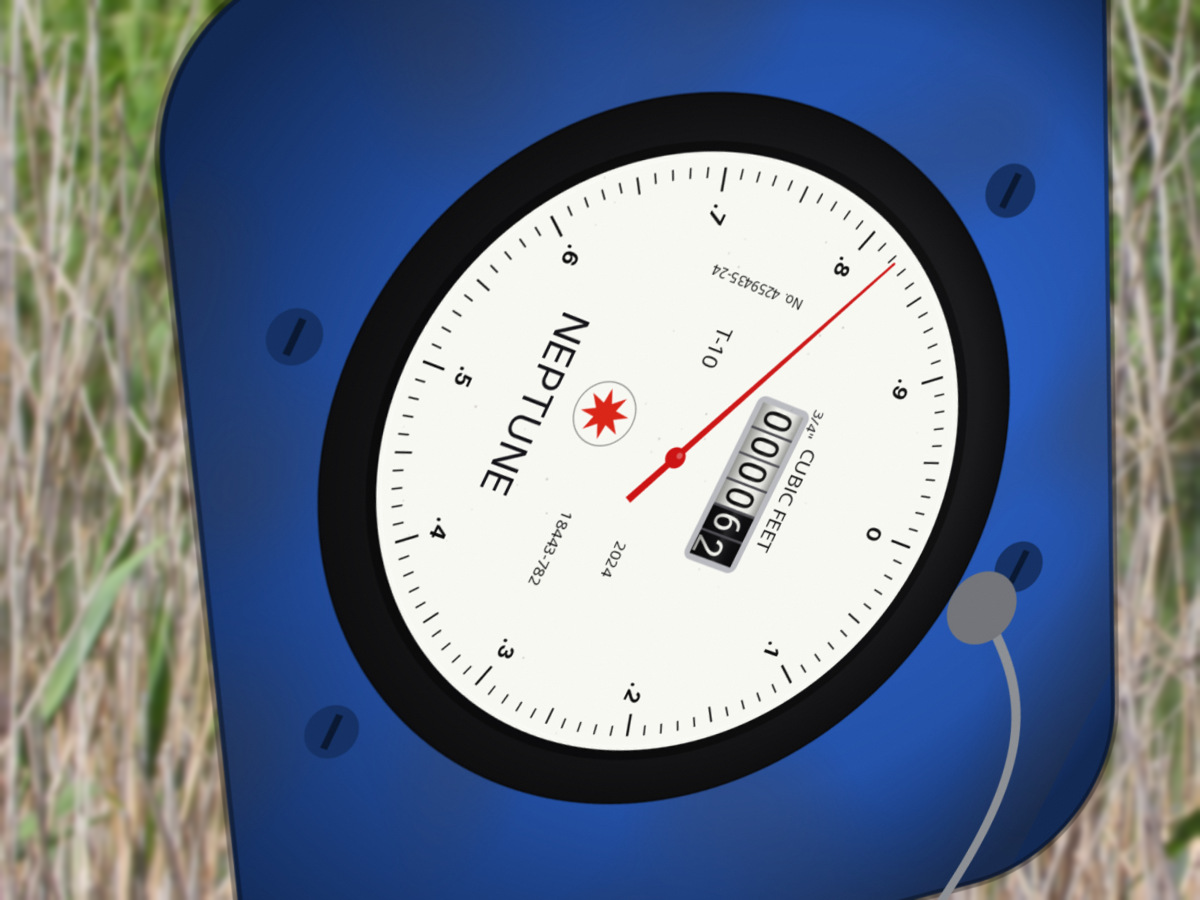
61.82 ft³
